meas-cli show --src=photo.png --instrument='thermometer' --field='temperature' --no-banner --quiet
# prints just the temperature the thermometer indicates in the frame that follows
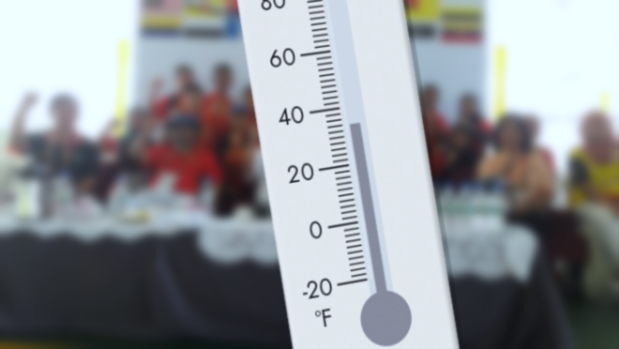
34 °F
